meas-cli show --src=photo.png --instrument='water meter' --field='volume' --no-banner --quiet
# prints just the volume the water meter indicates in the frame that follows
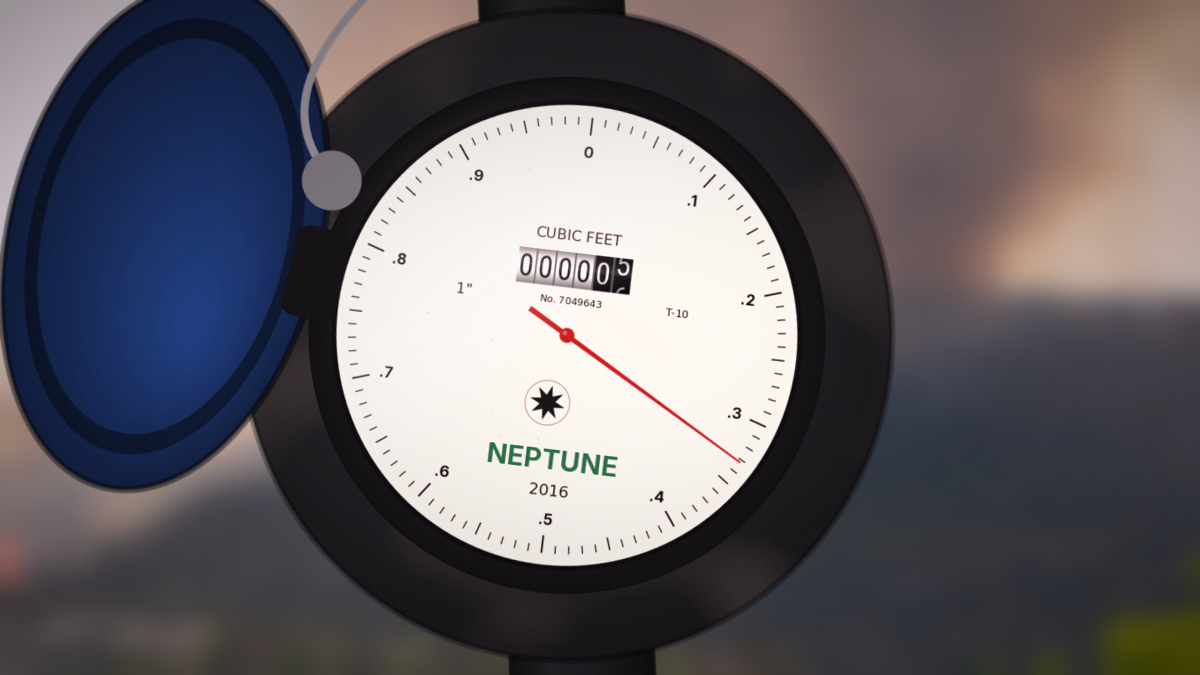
5.33 ft³
